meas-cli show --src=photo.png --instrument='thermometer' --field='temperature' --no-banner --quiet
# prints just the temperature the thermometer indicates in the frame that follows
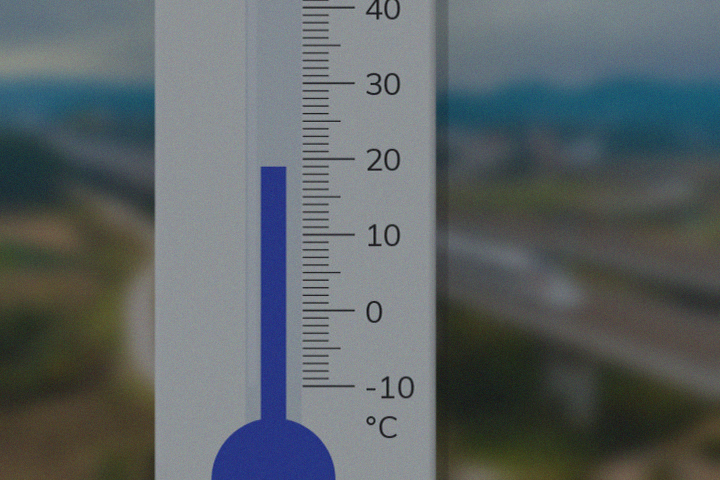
19 °C
